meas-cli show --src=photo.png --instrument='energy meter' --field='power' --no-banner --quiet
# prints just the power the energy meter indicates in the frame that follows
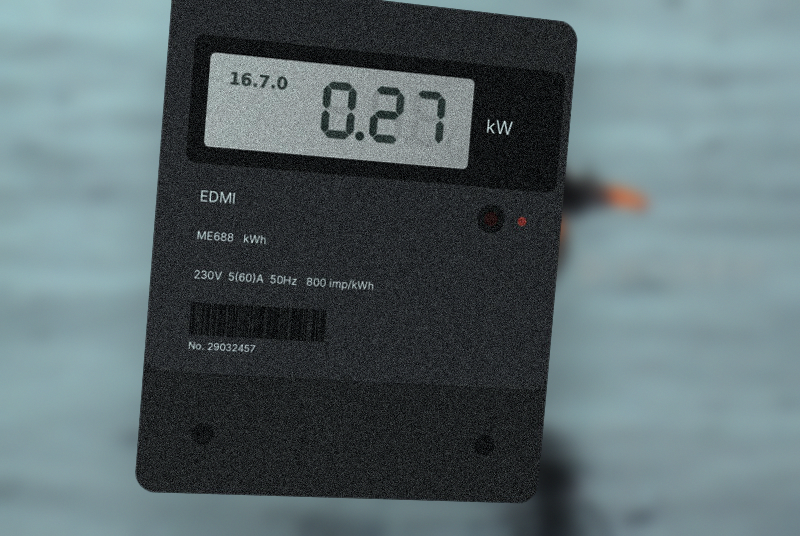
0.27 kW
